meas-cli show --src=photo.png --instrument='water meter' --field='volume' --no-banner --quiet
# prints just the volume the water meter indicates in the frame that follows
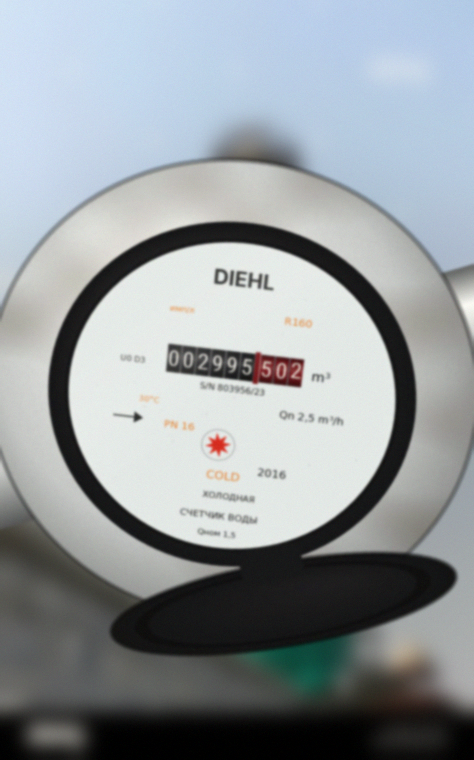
2995.502 m³
